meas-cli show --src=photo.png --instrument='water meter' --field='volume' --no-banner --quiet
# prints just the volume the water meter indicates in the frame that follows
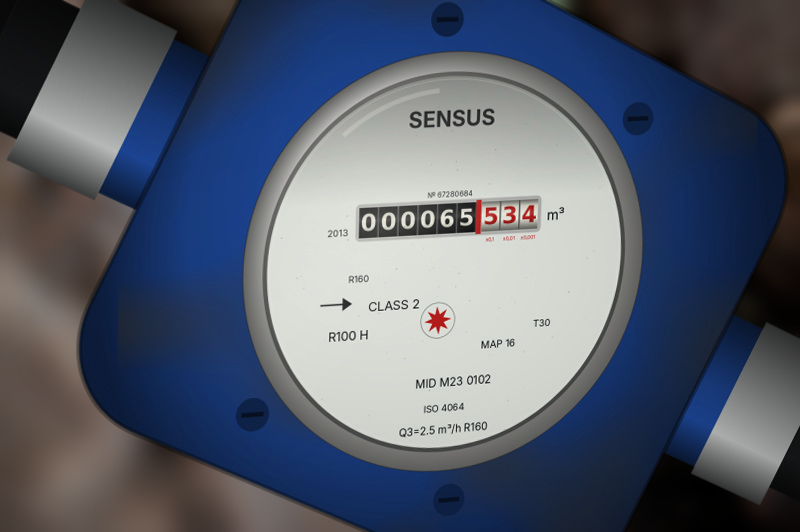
65.534 m³
